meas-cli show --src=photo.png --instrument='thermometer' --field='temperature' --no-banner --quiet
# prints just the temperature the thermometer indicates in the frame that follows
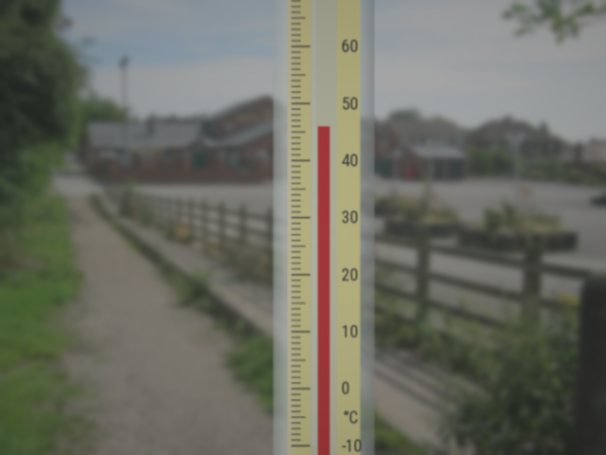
46 °C
